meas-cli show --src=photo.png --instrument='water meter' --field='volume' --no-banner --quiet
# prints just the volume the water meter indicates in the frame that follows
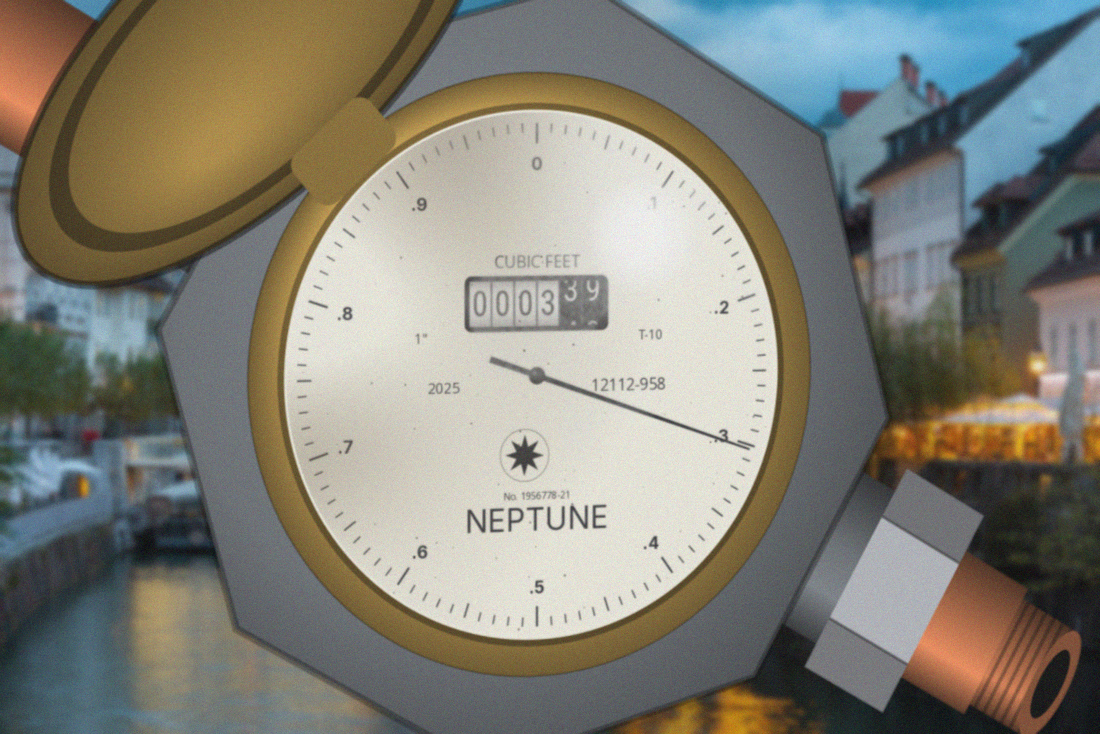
339.30 ft³
